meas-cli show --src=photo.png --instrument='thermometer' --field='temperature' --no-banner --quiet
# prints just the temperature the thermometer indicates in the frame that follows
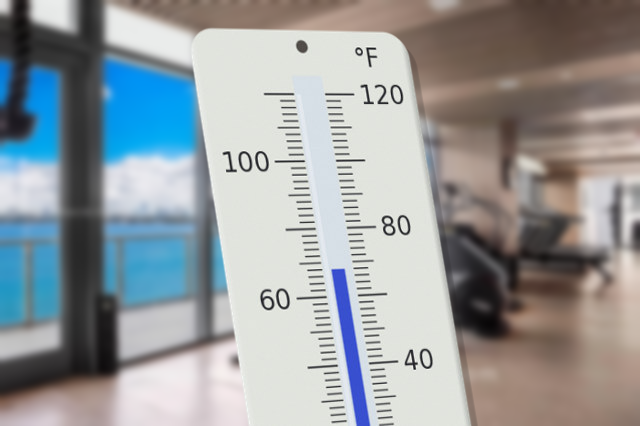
68 °F
